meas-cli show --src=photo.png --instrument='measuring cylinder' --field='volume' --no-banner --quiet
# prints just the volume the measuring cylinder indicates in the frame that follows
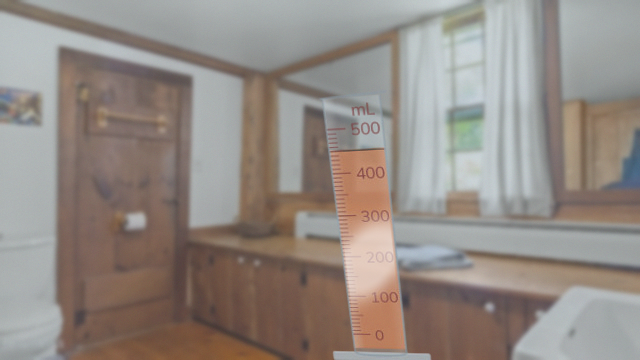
450 mL
